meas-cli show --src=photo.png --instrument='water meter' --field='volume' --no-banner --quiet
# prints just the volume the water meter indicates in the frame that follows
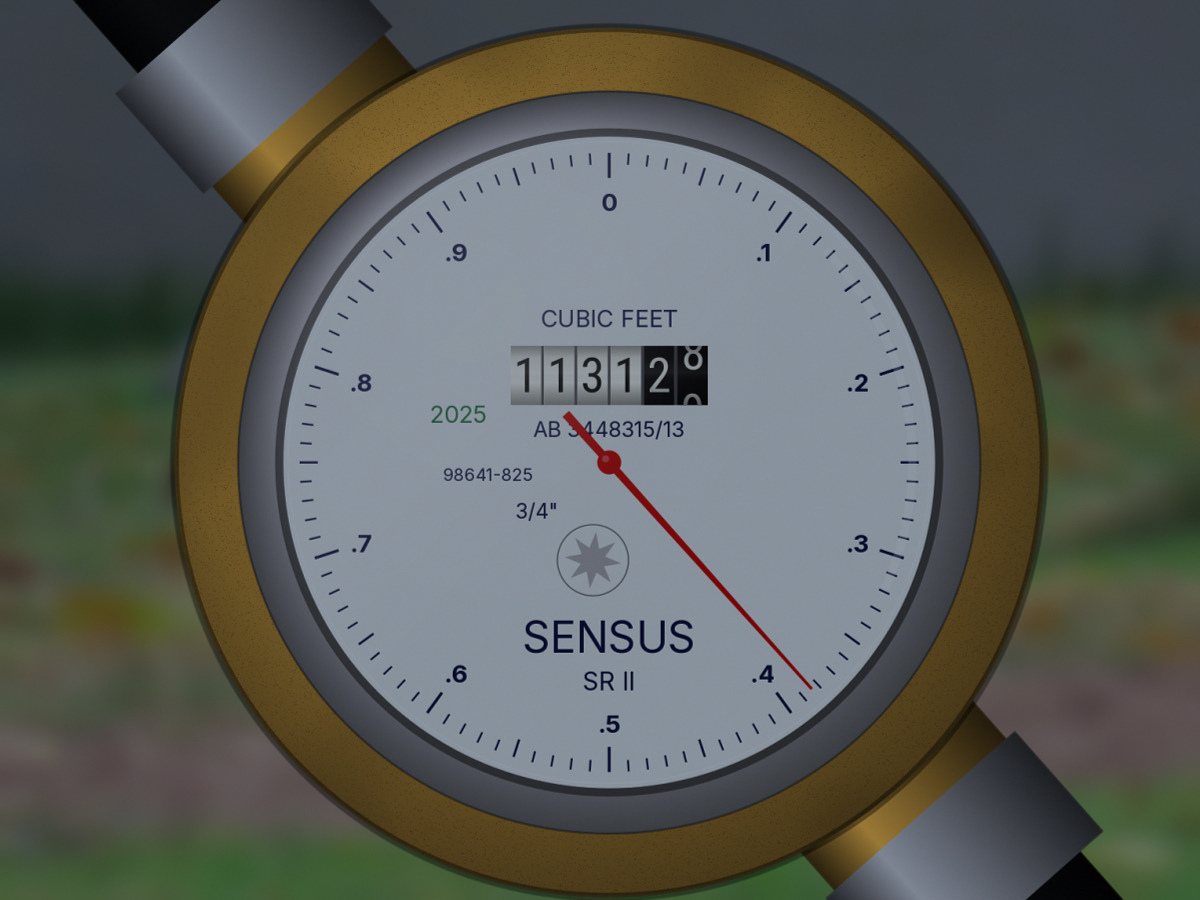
113128.38 ft³
